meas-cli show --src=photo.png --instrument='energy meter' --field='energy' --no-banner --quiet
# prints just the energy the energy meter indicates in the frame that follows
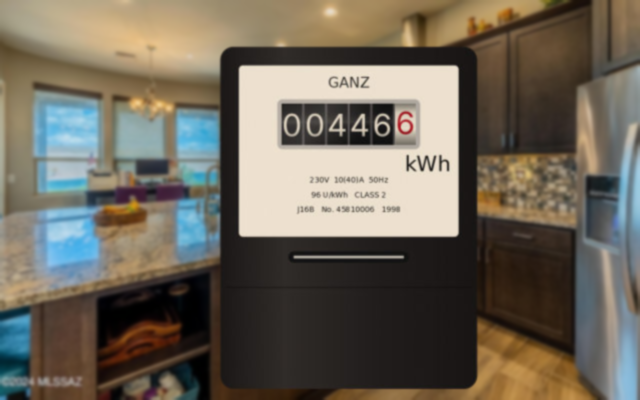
446.6 kWh
